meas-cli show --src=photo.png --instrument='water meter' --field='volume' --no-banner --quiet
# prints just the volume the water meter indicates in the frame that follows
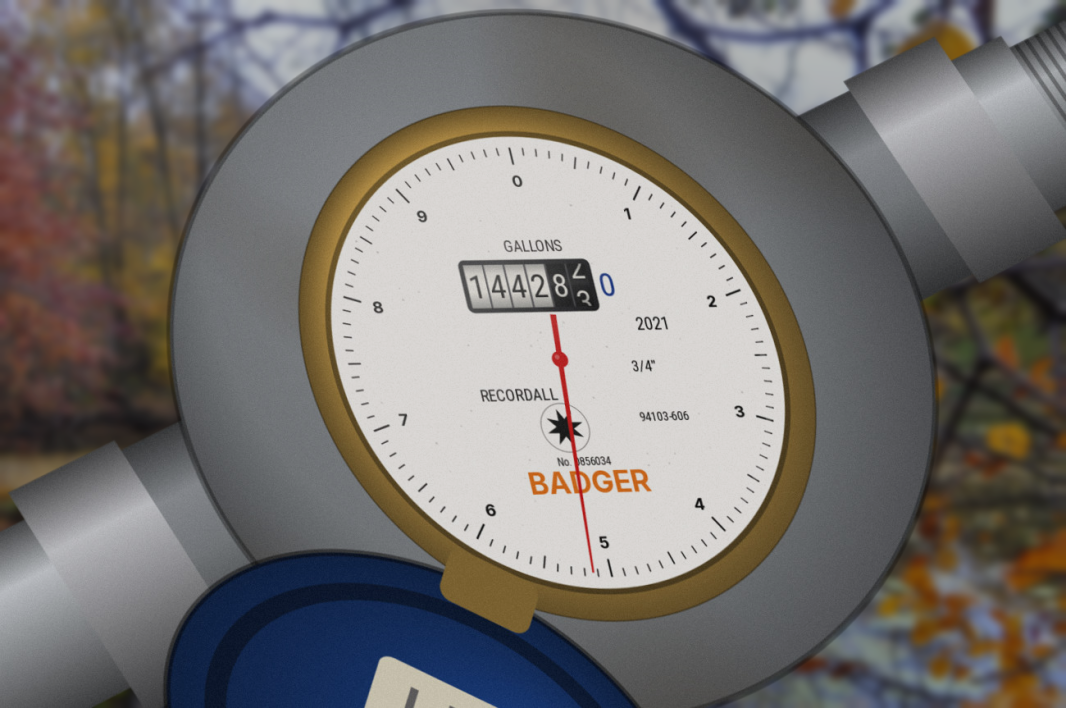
1442825.1 gal
